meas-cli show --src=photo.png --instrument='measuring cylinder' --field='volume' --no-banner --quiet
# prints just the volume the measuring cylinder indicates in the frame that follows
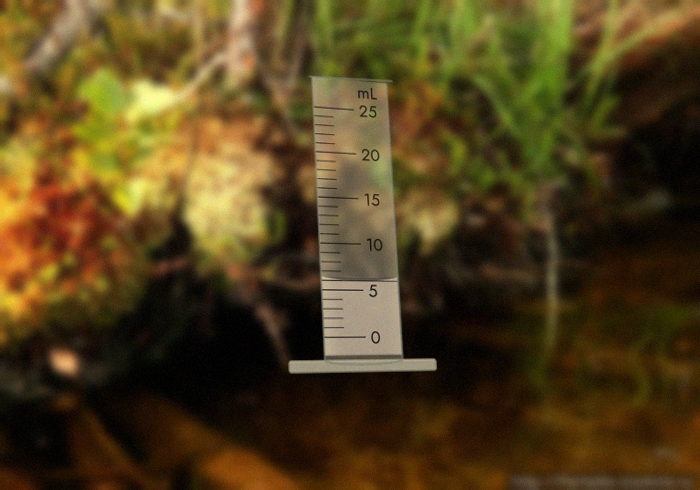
6 mL
